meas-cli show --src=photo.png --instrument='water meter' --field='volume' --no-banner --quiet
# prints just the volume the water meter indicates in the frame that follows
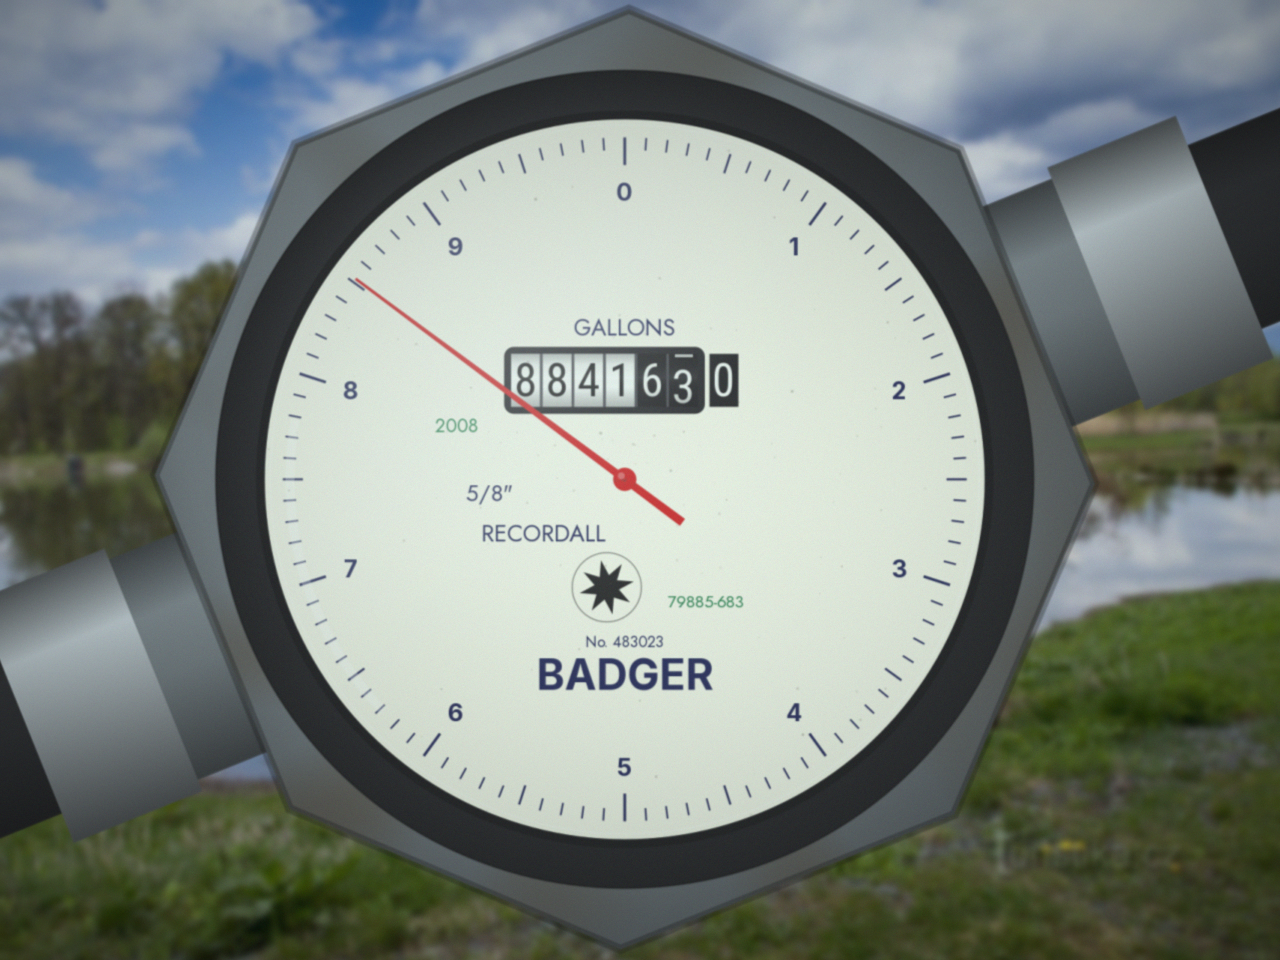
8841628.5 gal
